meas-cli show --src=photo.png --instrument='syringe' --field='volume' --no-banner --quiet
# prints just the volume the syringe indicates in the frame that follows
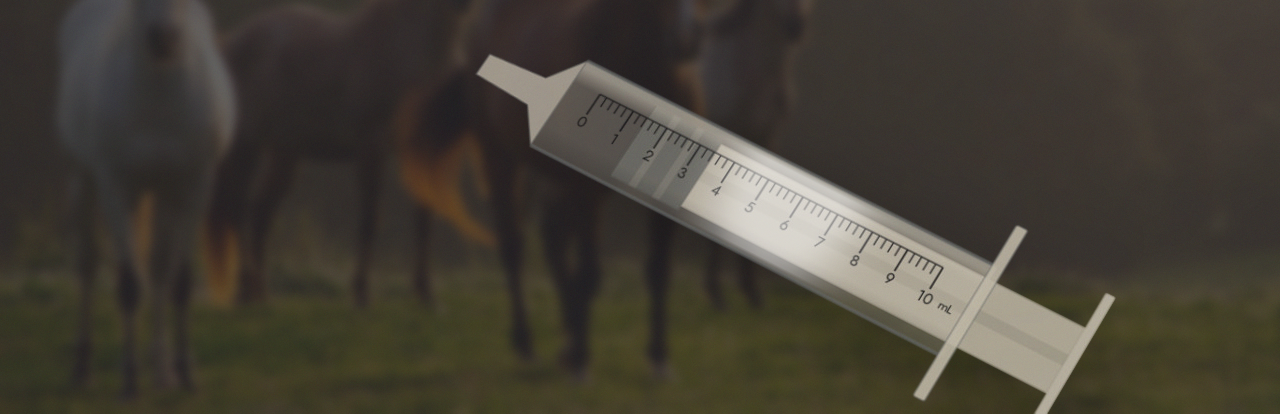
1.4 mL
